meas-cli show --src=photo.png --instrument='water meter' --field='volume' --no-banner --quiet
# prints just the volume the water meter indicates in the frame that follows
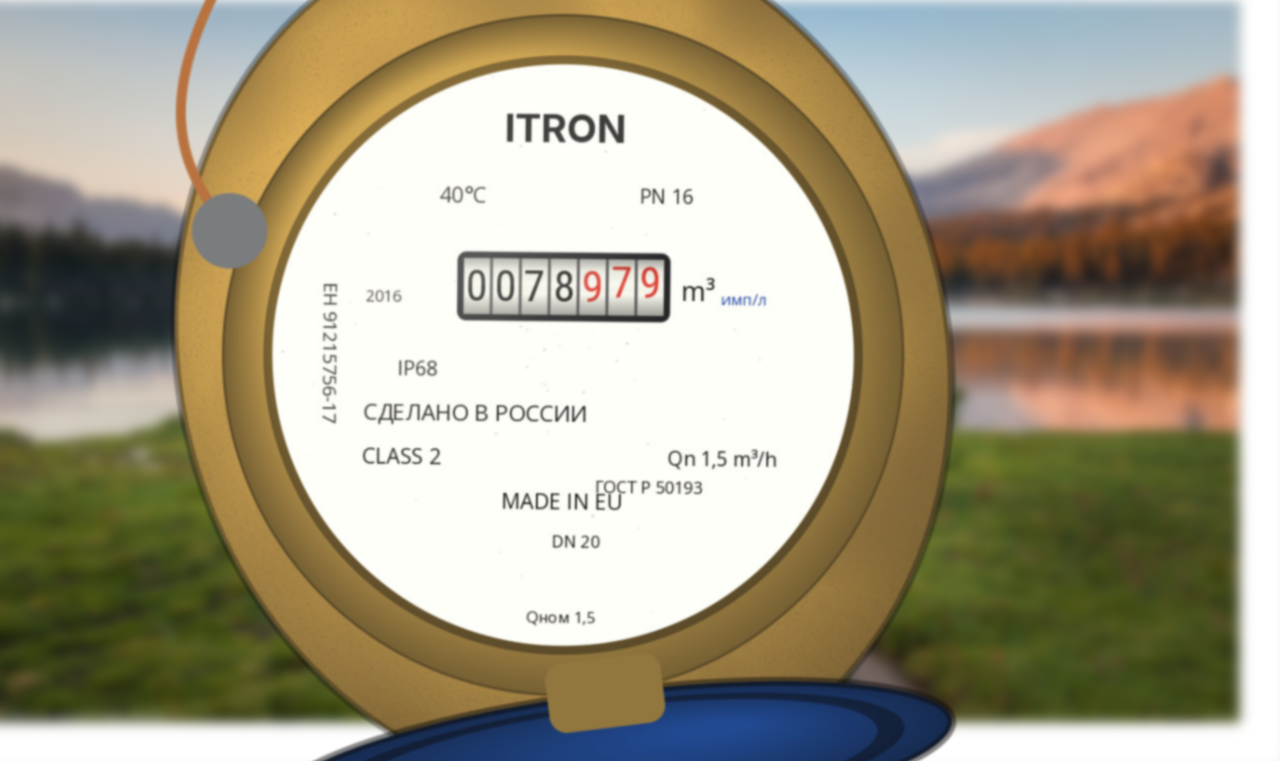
78.979 m³
